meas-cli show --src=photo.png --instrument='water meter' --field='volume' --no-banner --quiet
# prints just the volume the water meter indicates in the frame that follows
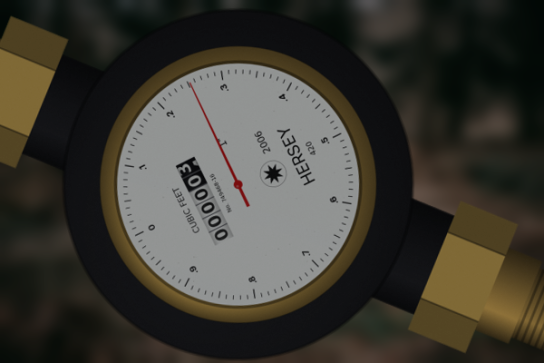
3.25 ft³
